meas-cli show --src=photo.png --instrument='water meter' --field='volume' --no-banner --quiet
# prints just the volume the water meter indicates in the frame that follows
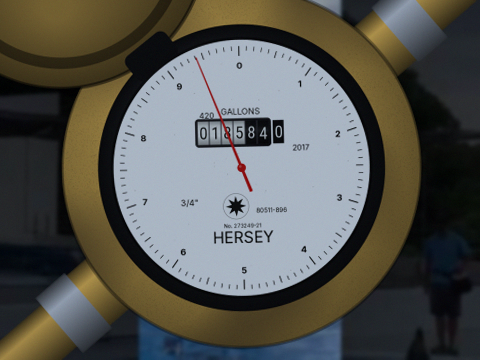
185839.4 gal
